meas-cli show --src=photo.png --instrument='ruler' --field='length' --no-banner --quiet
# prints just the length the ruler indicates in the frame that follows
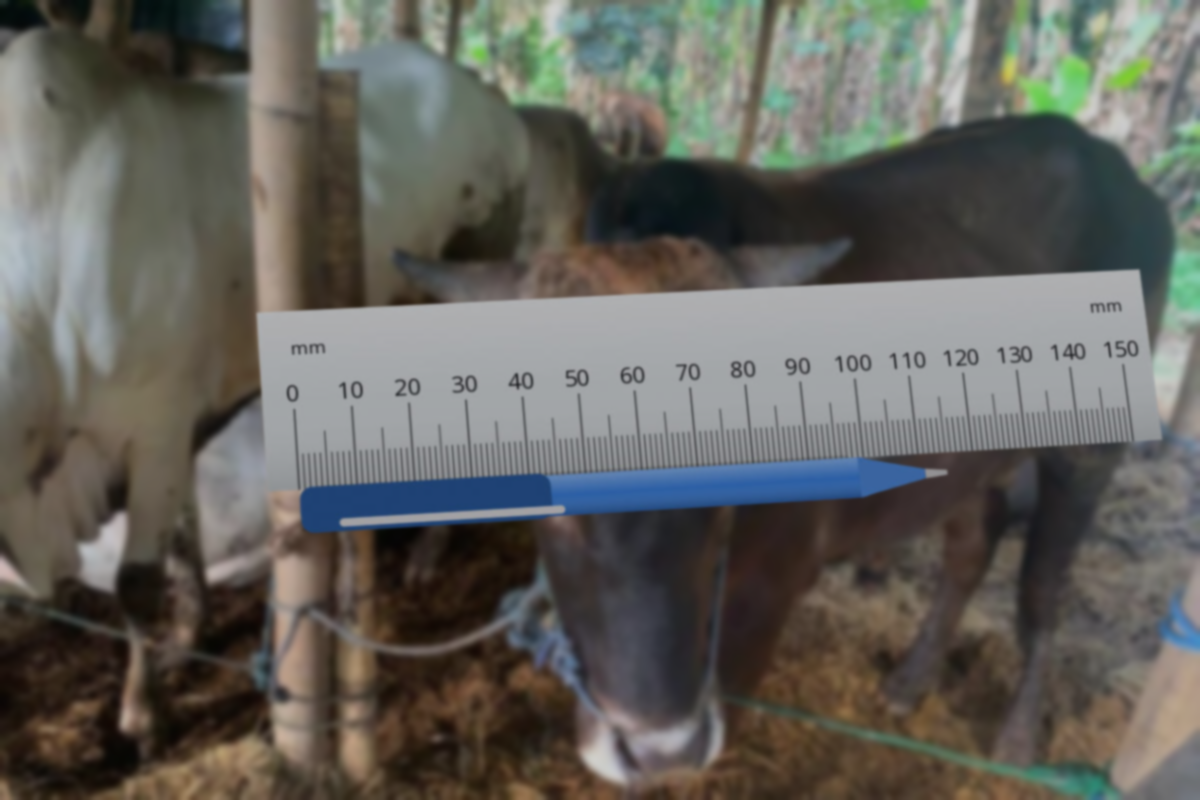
115 mm
